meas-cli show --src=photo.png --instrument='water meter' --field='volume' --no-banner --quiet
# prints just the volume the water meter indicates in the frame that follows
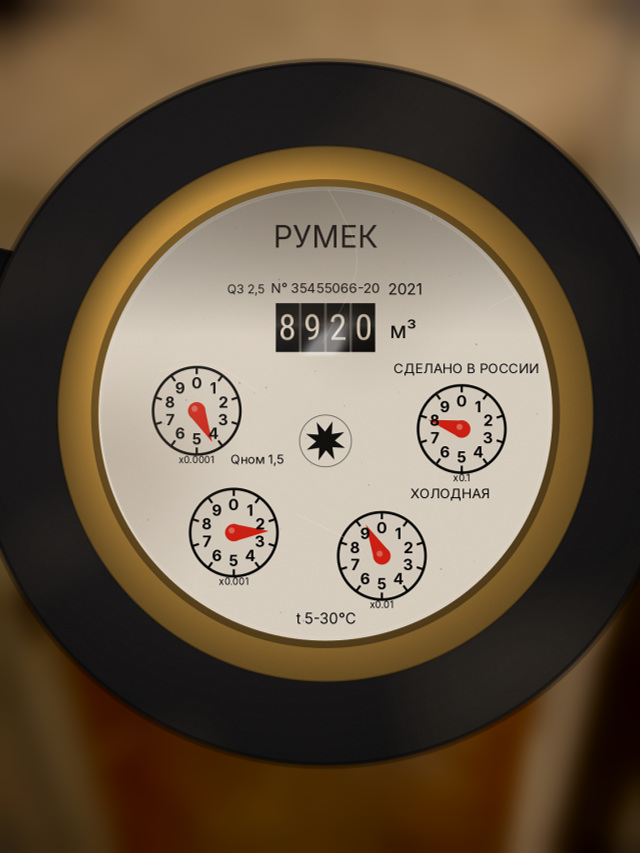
8920.7924 m³
